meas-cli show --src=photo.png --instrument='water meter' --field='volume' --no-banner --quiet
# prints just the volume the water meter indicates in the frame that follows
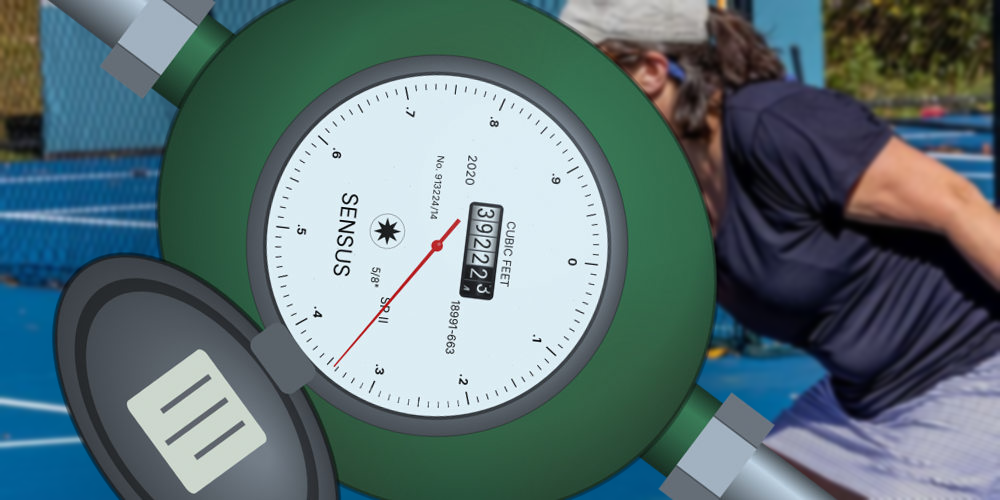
392223.34 ft³
